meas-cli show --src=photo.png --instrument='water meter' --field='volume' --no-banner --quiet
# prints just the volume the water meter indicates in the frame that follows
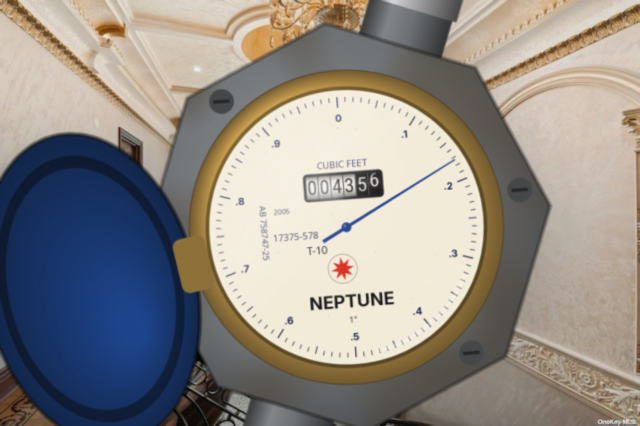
4356.17 ft³
